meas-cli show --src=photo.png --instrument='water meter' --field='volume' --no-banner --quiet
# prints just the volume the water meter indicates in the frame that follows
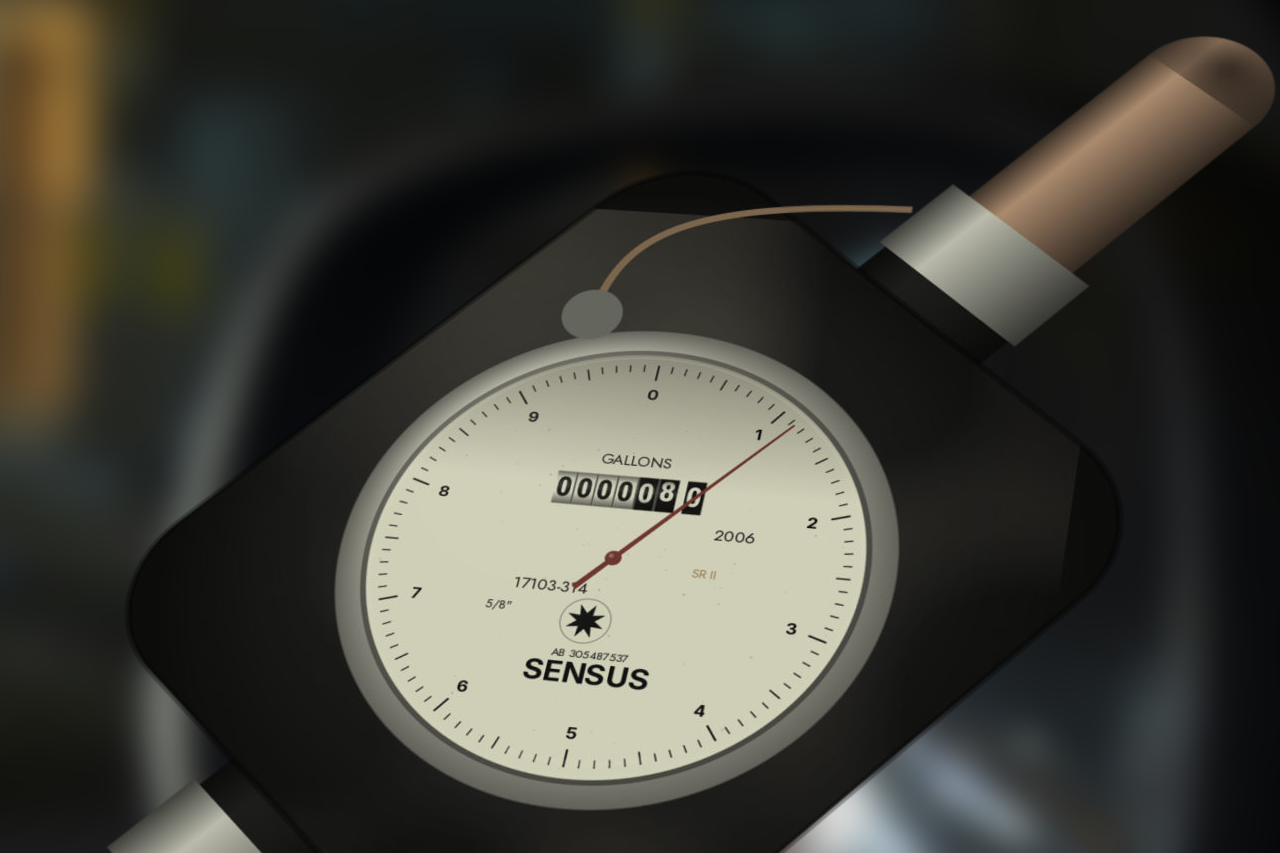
81.1 gal
